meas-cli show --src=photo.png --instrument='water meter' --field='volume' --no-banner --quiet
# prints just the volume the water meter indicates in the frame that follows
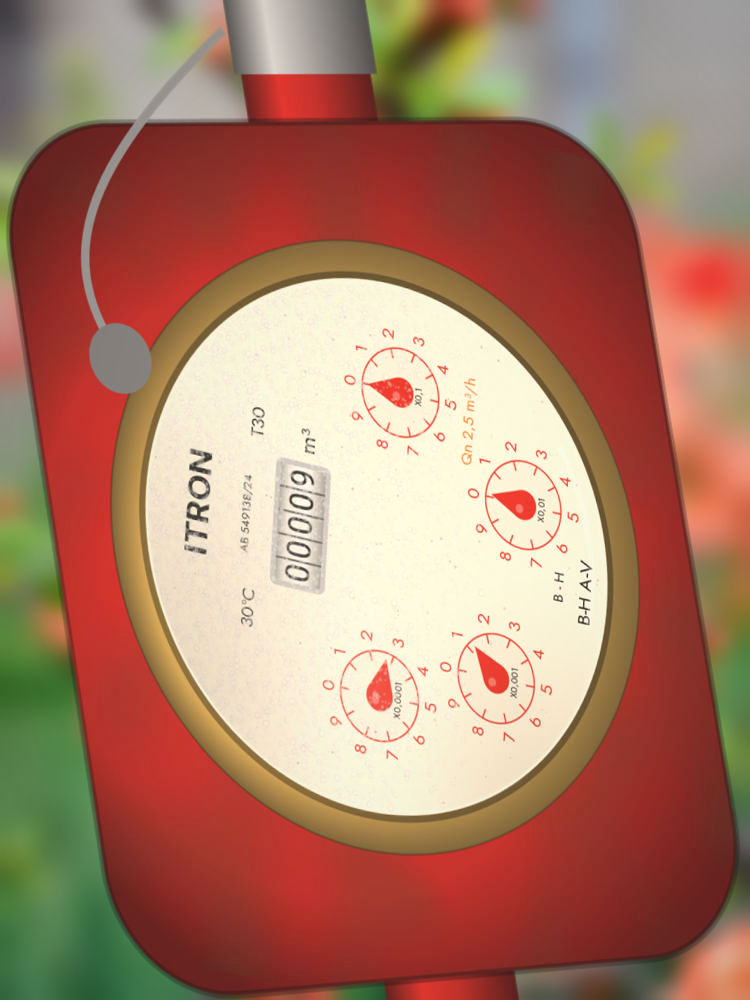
9.0012 m³
